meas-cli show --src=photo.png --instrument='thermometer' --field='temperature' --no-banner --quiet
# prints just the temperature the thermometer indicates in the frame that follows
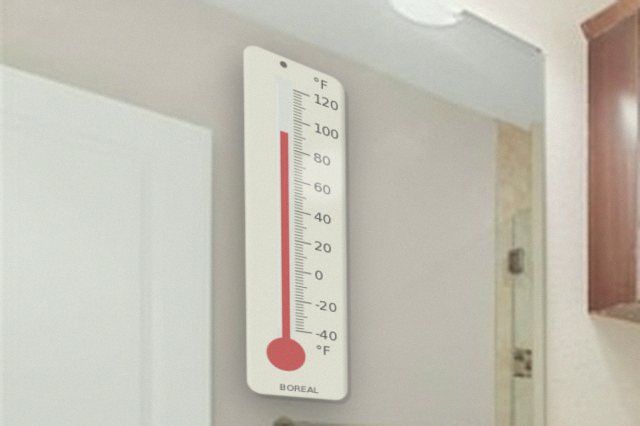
90 °F
